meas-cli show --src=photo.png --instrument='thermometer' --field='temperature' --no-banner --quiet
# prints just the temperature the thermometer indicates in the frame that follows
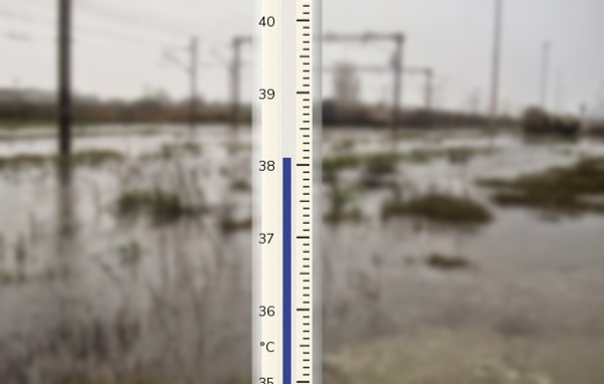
38.1 °C
